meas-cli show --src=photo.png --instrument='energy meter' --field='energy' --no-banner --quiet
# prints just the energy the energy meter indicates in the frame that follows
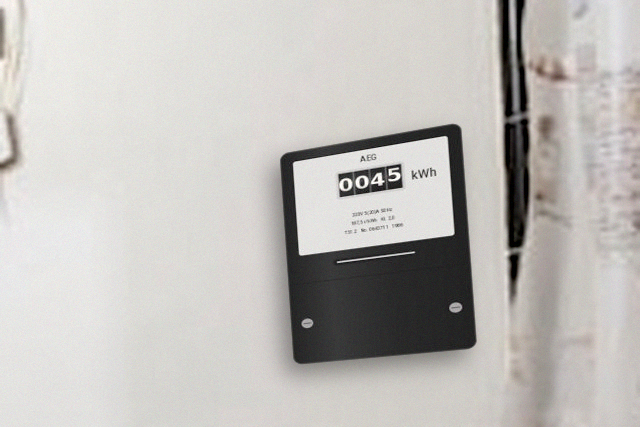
45 kWh
